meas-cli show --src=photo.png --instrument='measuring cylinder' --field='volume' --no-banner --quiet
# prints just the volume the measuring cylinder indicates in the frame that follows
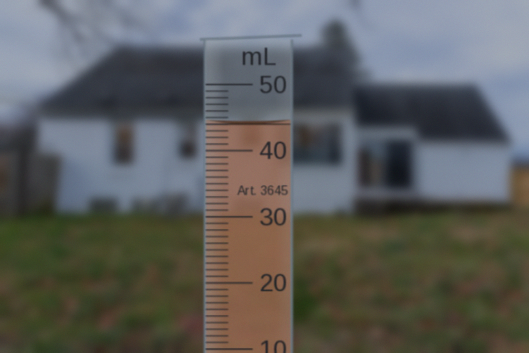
44 mL
